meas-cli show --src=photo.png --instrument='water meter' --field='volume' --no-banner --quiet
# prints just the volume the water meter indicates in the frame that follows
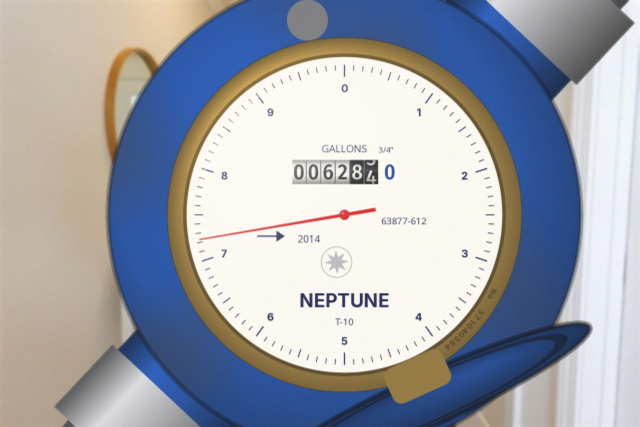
62837.2 gal
